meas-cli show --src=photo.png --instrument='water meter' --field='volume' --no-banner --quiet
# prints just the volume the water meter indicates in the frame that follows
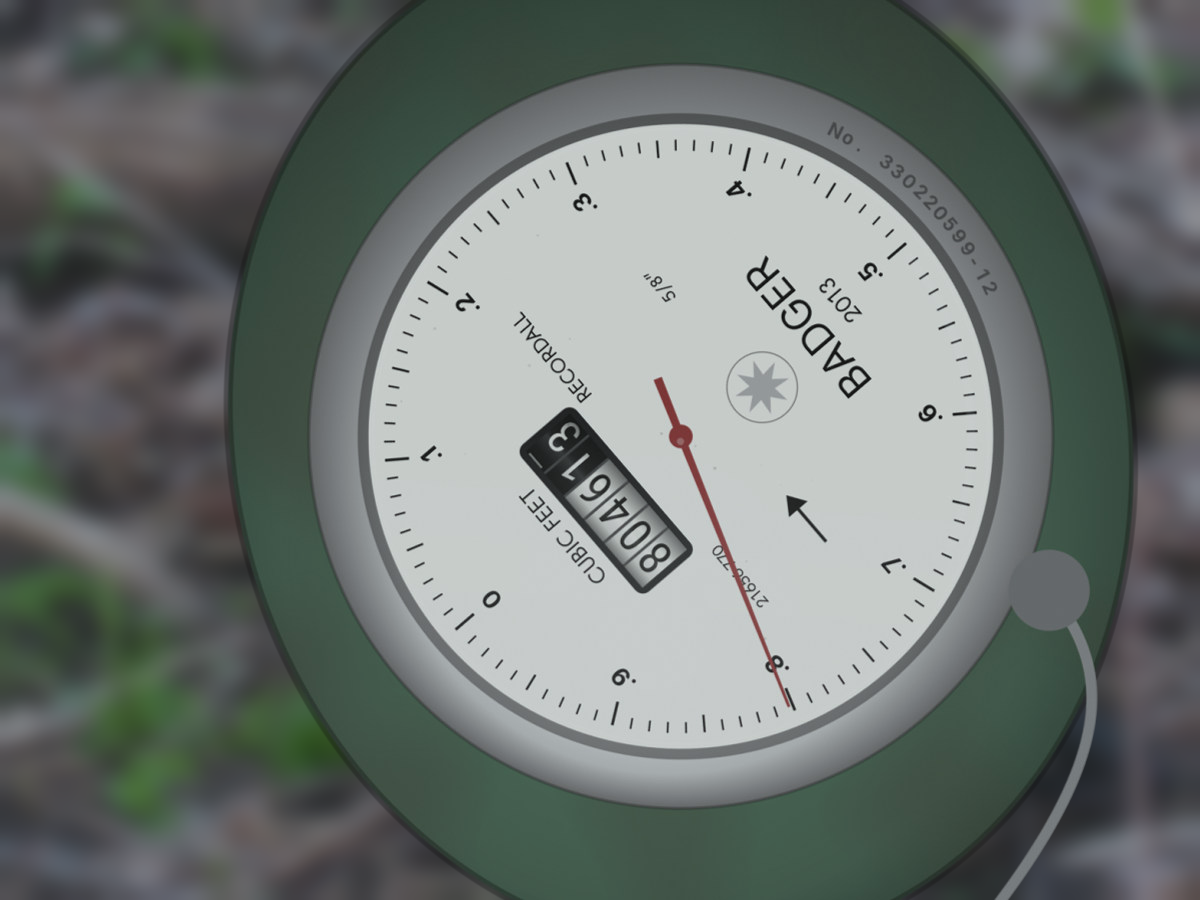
804612.80 ft³
